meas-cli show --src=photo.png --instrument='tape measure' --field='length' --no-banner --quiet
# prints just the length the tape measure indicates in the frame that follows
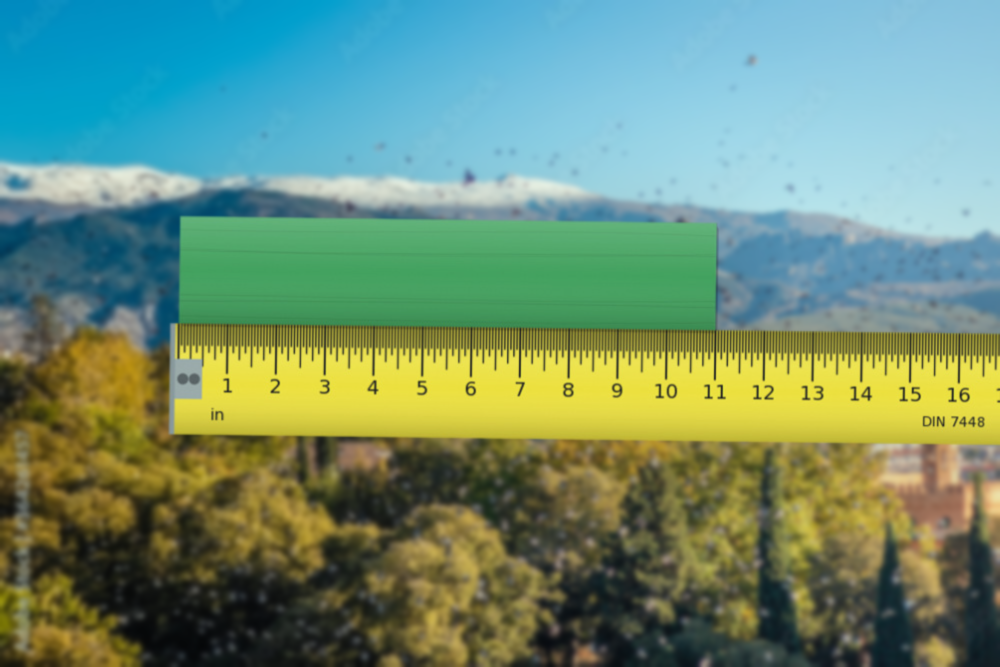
11 in
